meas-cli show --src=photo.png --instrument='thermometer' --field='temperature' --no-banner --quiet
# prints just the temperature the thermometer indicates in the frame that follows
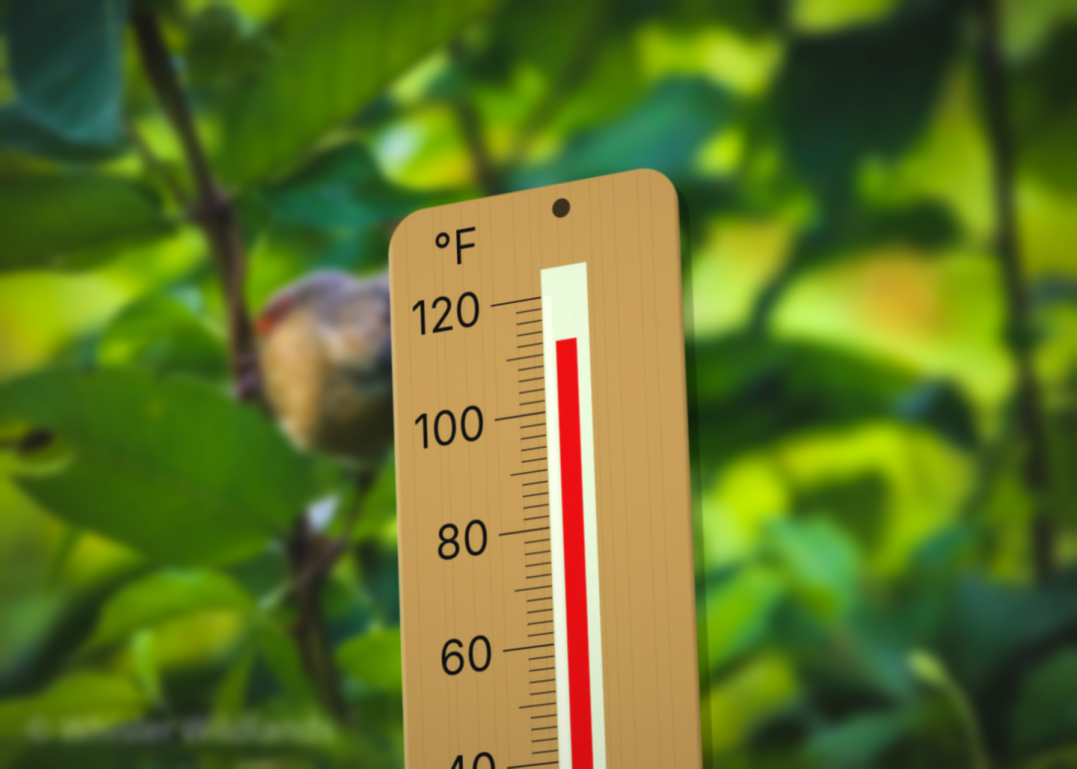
112 °F
